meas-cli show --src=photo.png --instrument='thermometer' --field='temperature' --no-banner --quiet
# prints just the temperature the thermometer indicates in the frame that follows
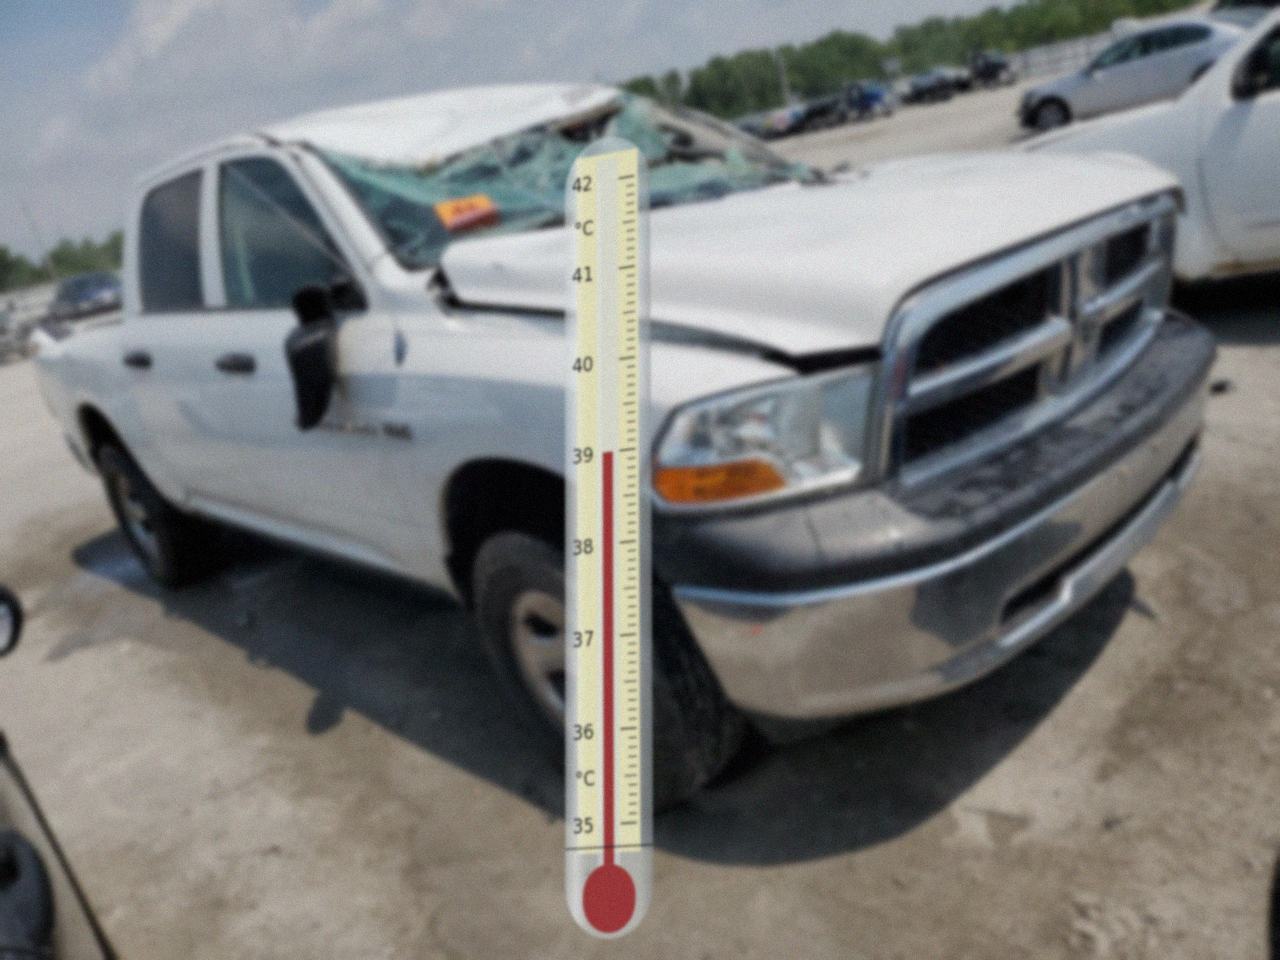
39 °C
